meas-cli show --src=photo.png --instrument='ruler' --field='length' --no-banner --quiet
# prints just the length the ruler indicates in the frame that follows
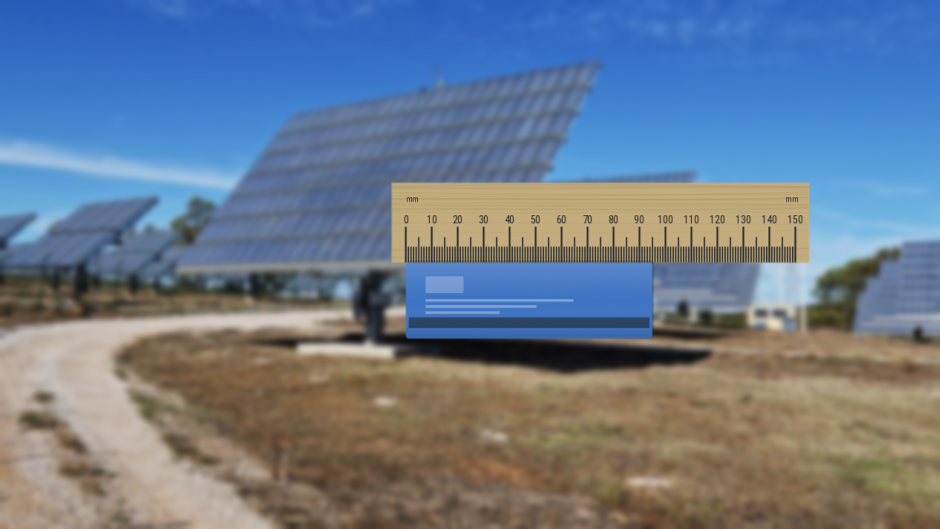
95 mm
